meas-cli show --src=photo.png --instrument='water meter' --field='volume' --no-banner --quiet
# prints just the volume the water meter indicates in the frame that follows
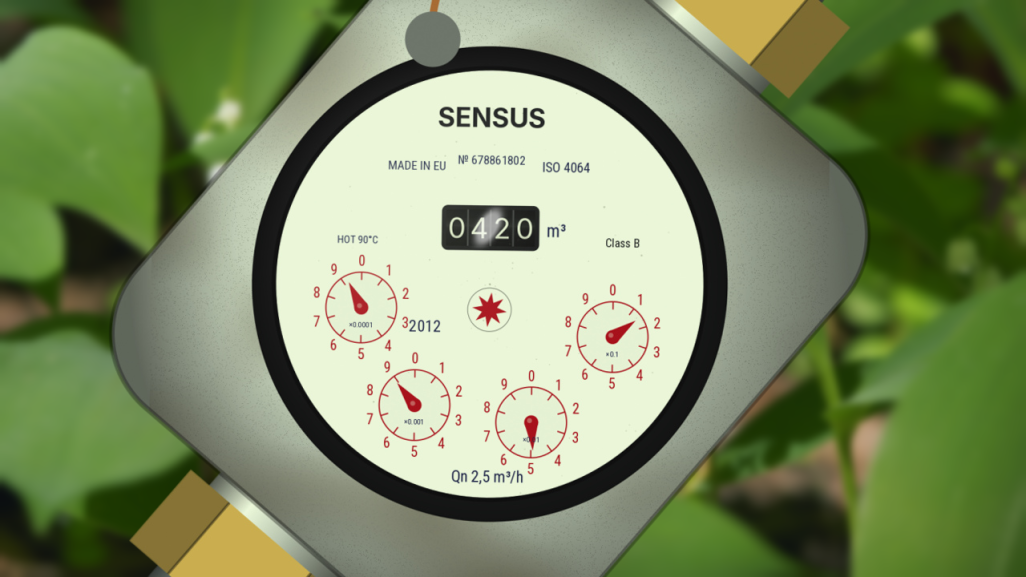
420.1489 m³
